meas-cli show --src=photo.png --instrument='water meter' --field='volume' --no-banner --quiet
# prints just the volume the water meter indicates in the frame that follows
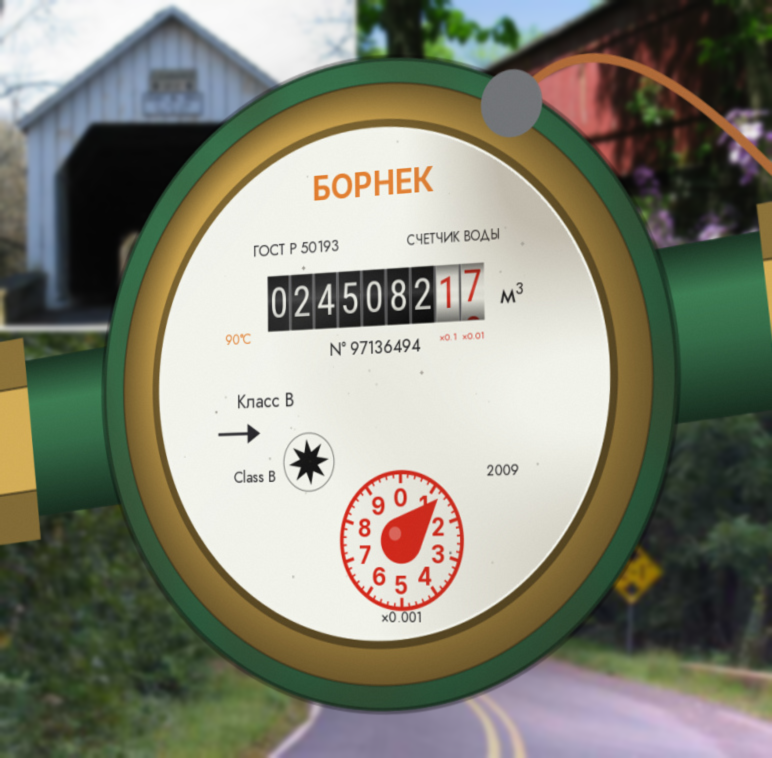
245082.171 m³
